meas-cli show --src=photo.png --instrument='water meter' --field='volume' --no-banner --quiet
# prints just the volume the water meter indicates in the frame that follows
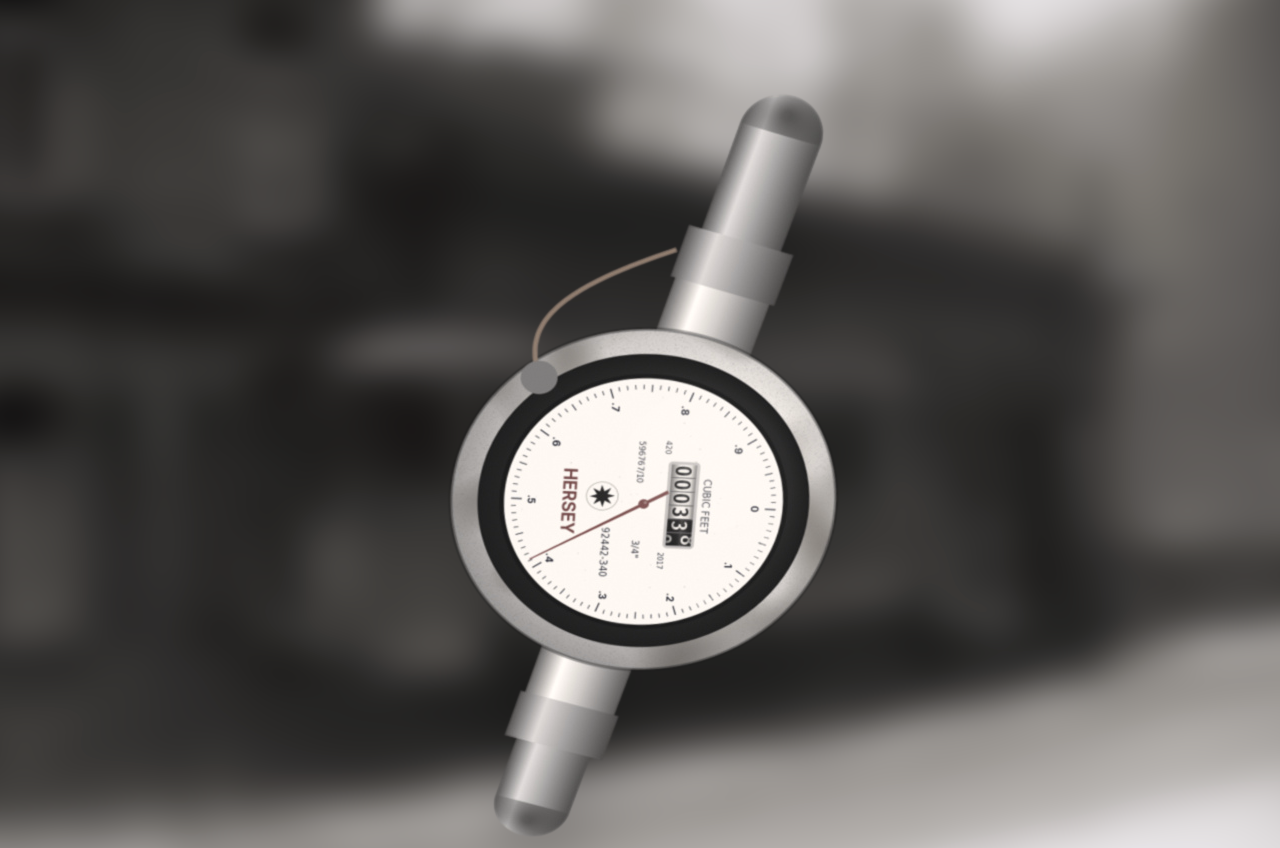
338.41 ft³
